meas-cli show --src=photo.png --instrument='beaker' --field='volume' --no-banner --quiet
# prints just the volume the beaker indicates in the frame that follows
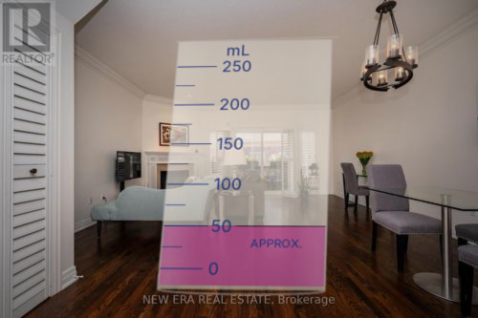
50 mL
